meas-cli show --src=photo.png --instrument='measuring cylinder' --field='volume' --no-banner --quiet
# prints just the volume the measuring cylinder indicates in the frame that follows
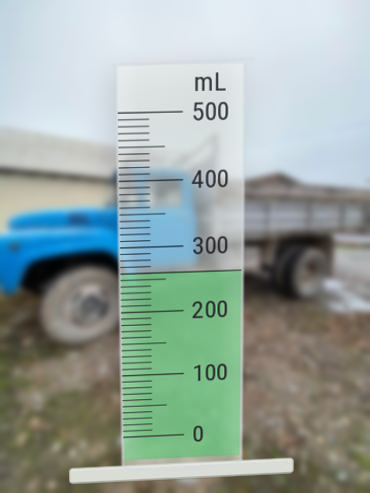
260 mL
